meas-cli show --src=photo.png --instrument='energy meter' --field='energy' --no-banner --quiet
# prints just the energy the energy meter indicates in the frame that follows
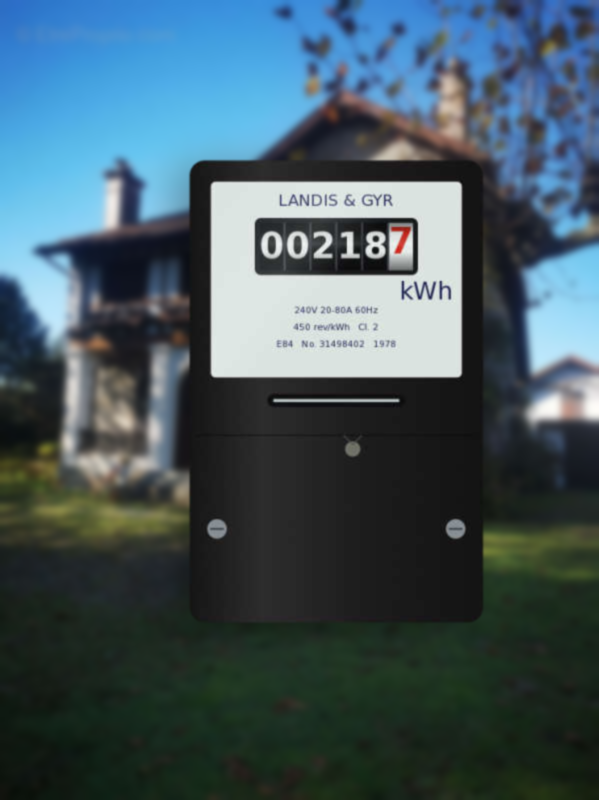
218.7 kWh
